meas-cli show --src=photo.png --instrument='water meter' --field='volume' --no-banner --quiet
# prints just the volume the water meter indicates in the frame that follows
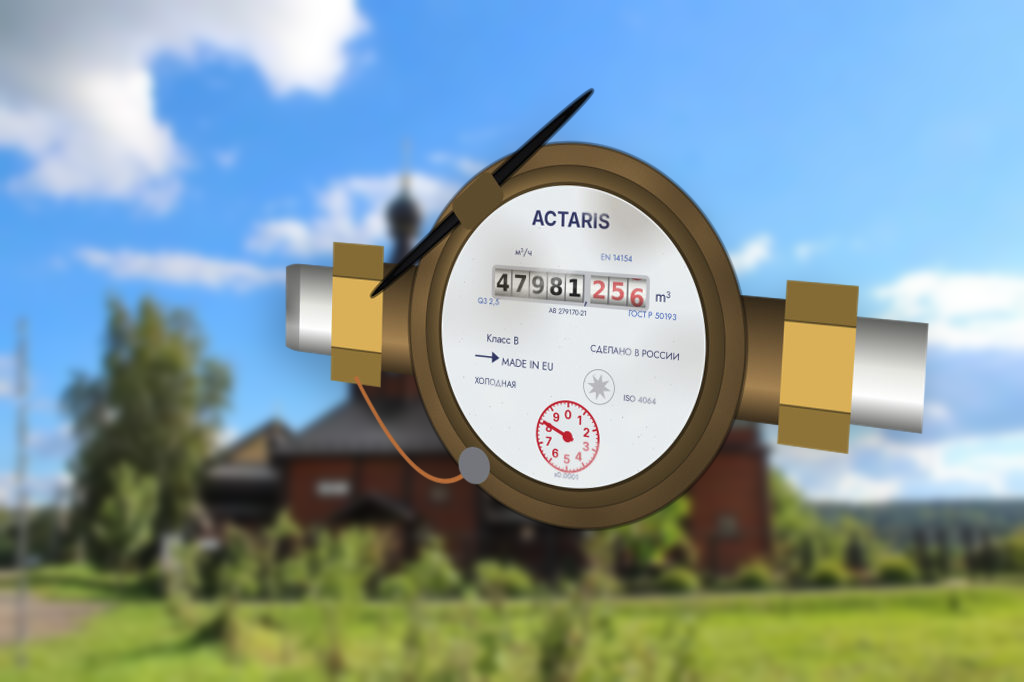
47981.2558 m³
